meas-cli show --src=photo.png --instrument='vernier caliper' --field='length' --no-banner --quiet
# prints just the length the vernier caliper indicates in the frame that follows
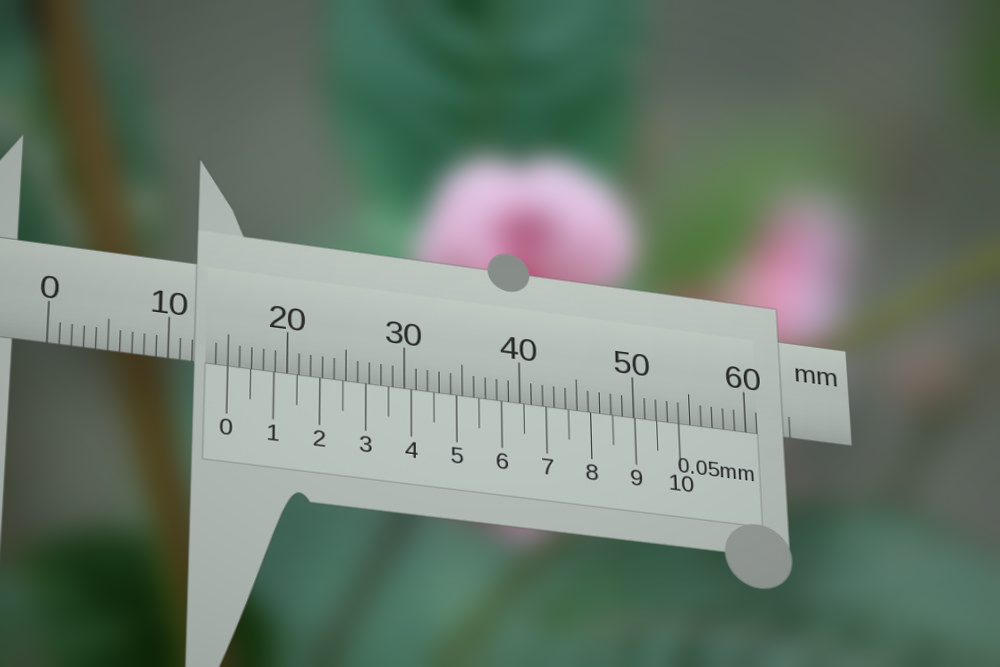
15.0 mm
